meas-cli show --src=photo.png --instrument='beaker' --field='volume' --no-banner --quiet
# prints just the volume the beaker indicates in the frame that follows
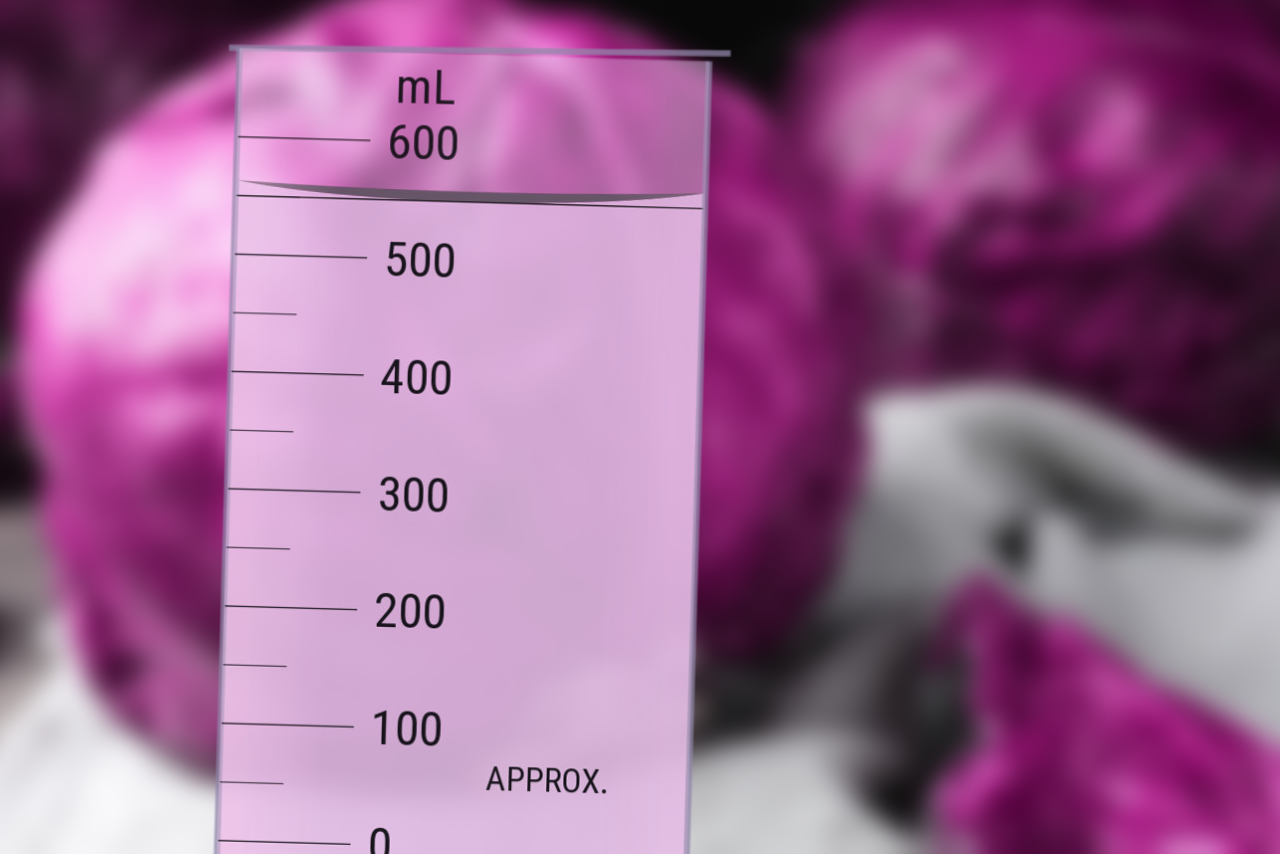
550 mL
